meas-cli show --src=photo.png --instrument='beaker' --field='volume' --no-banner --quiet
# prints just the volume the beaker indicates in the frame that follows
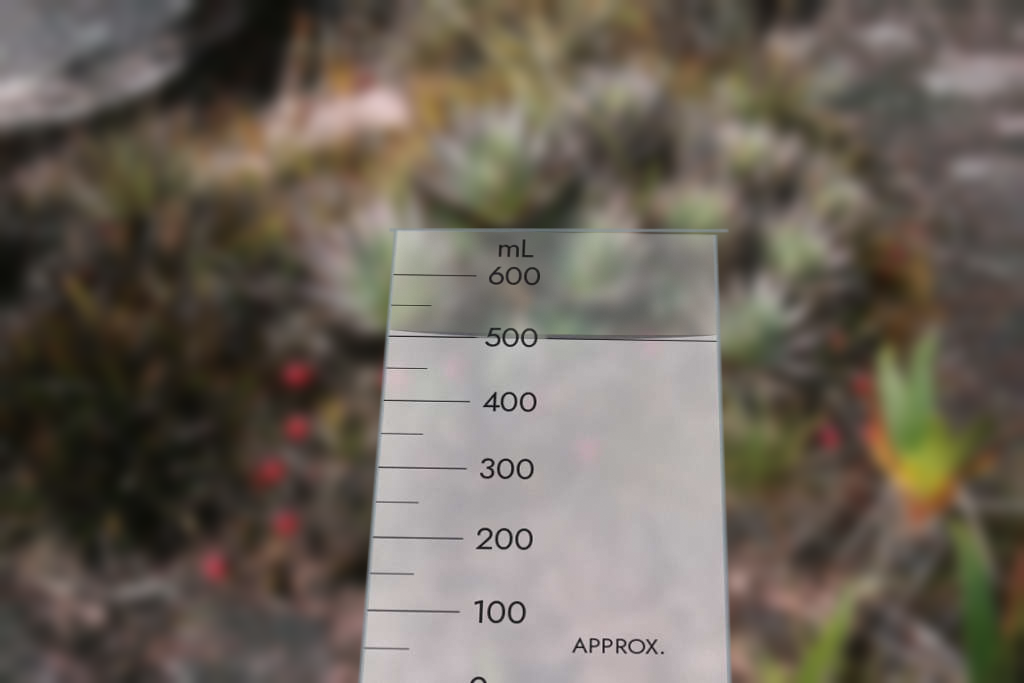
500 mL
